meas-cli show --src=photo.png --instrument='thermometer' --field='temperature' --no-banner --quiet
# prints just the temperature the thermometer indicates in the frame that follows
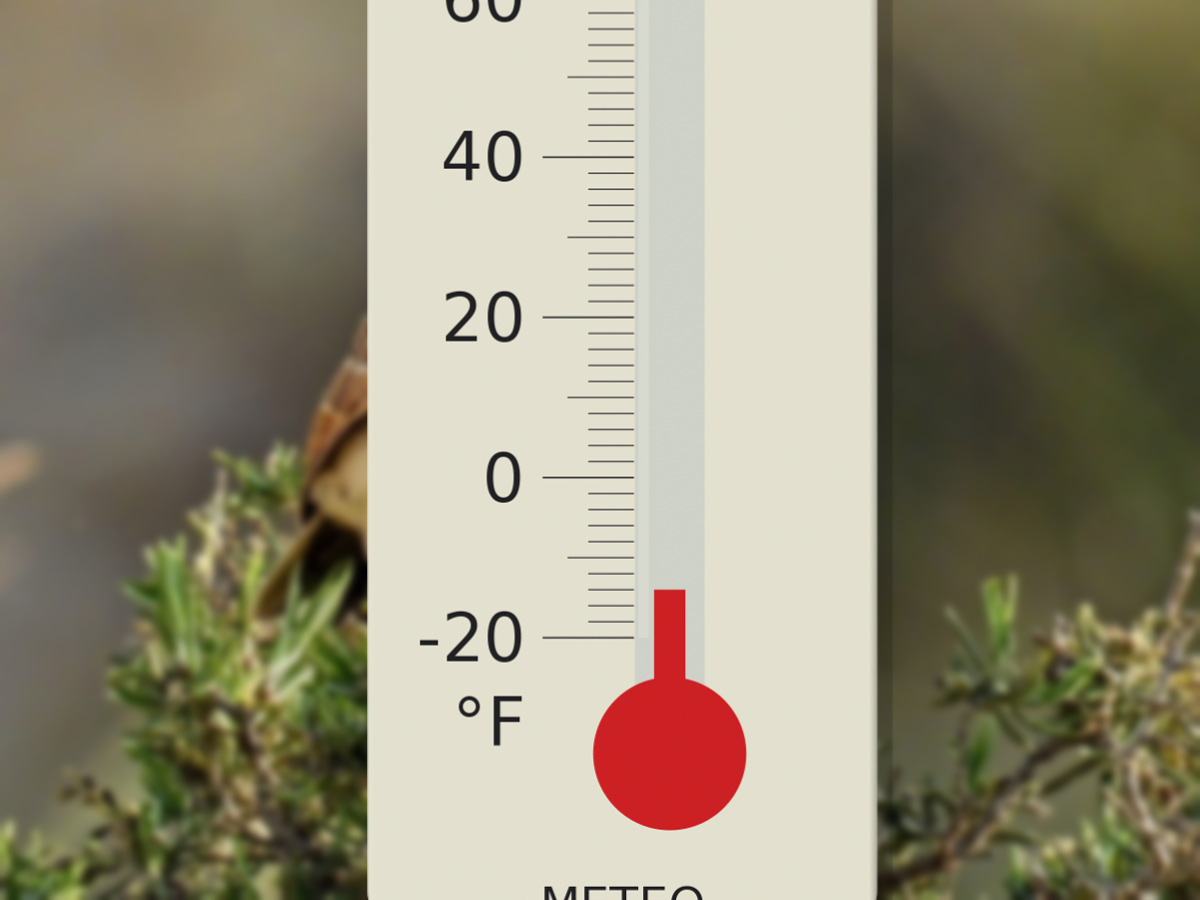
-14 °F
